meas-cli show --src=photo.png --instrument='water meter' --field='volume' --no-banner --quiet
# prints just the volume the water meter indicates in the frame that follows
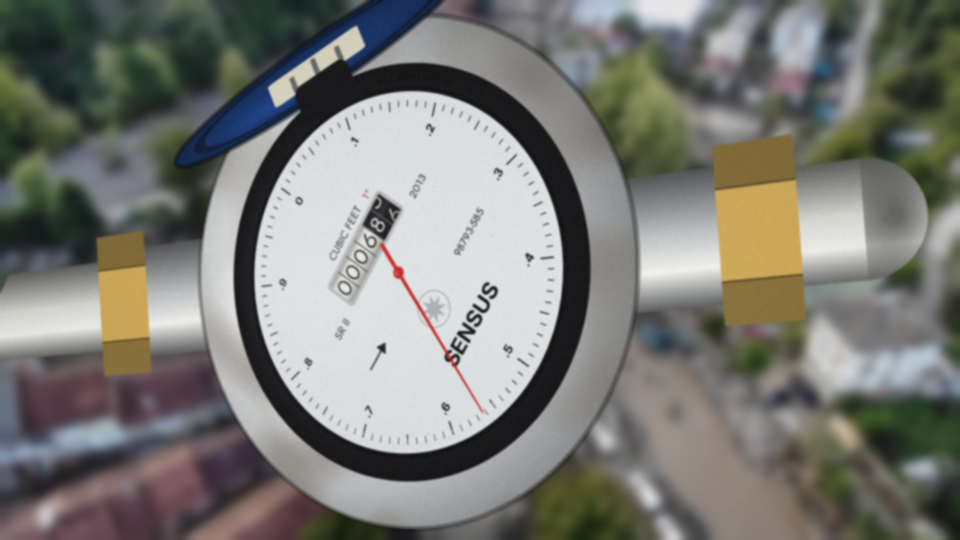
685.56 ft³
